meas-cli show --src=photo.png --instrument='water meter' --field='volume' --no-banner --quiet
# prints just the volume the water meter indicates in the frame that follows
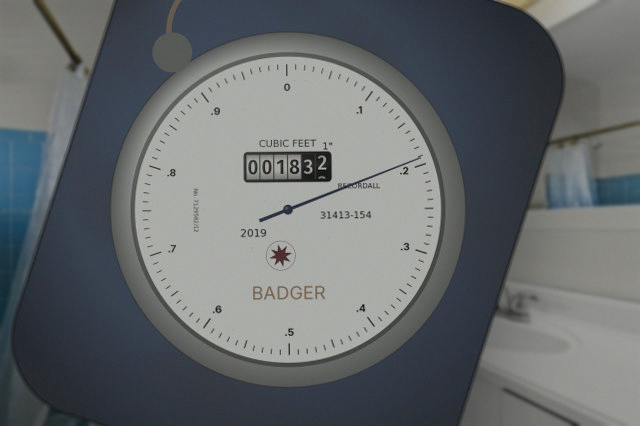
1832.19 ft³
